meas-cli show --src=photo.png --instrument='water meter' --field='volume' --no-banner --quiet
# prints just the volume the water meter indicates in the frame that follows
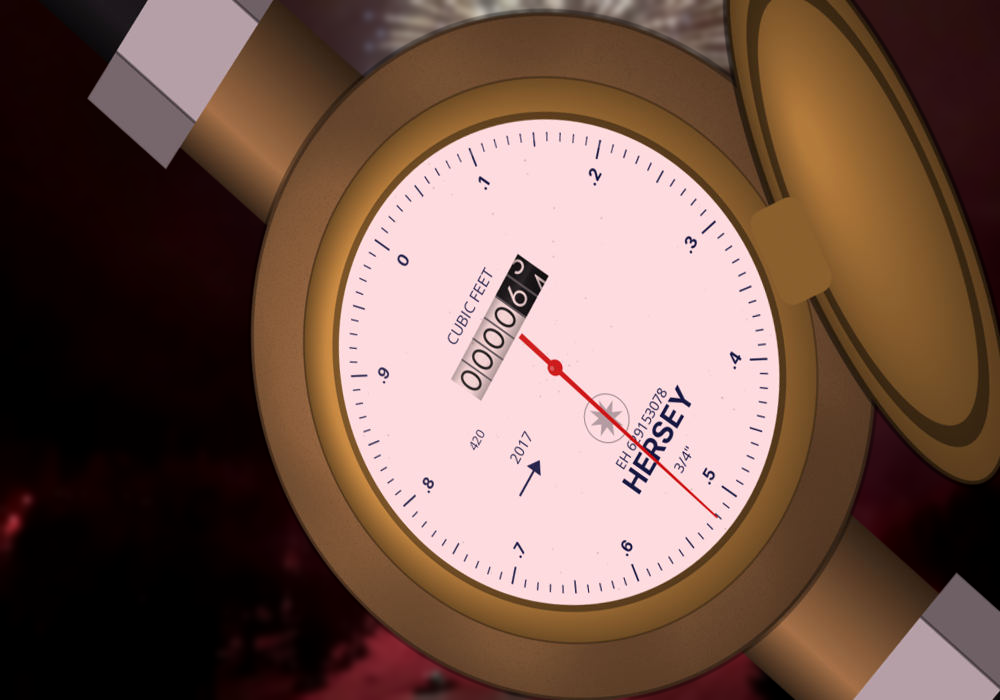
63.52 ft³
